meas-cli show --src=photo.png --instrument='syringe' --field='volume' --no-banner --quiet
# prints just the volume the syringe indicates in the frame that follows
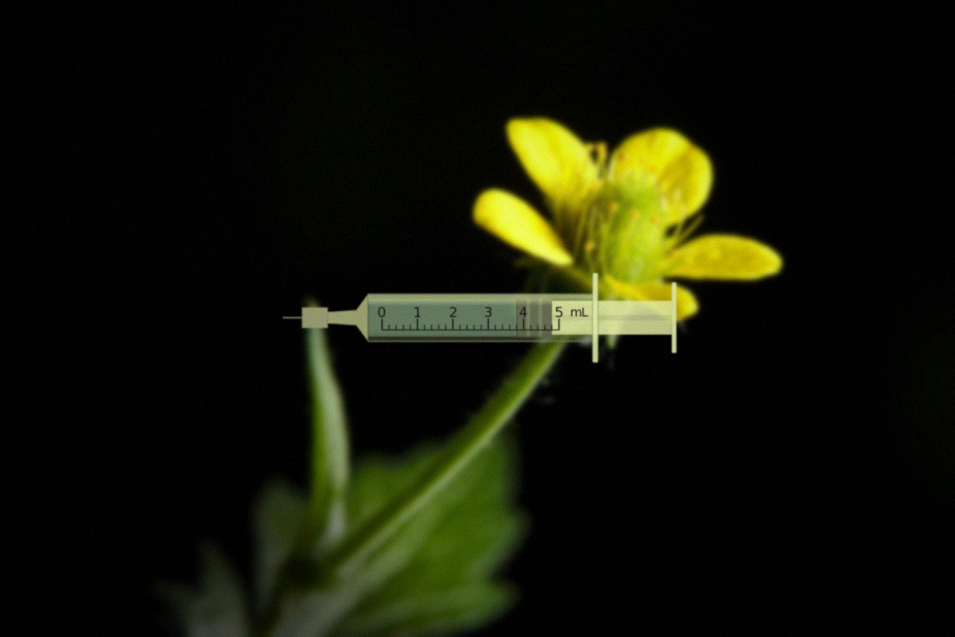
3.8 mL
